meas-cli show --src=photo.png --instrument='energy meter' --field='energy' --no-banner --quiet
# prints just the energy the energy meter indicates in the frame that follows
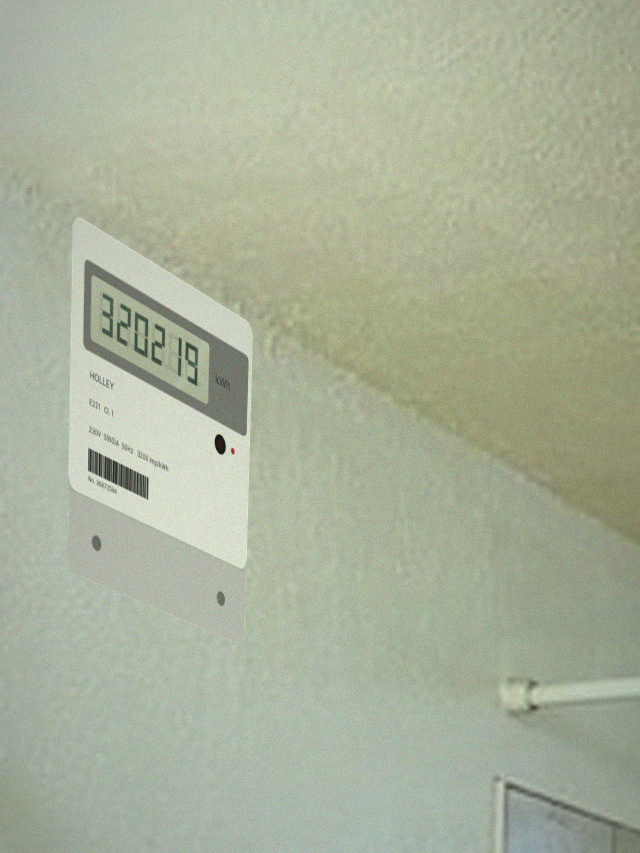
320219 kWh
